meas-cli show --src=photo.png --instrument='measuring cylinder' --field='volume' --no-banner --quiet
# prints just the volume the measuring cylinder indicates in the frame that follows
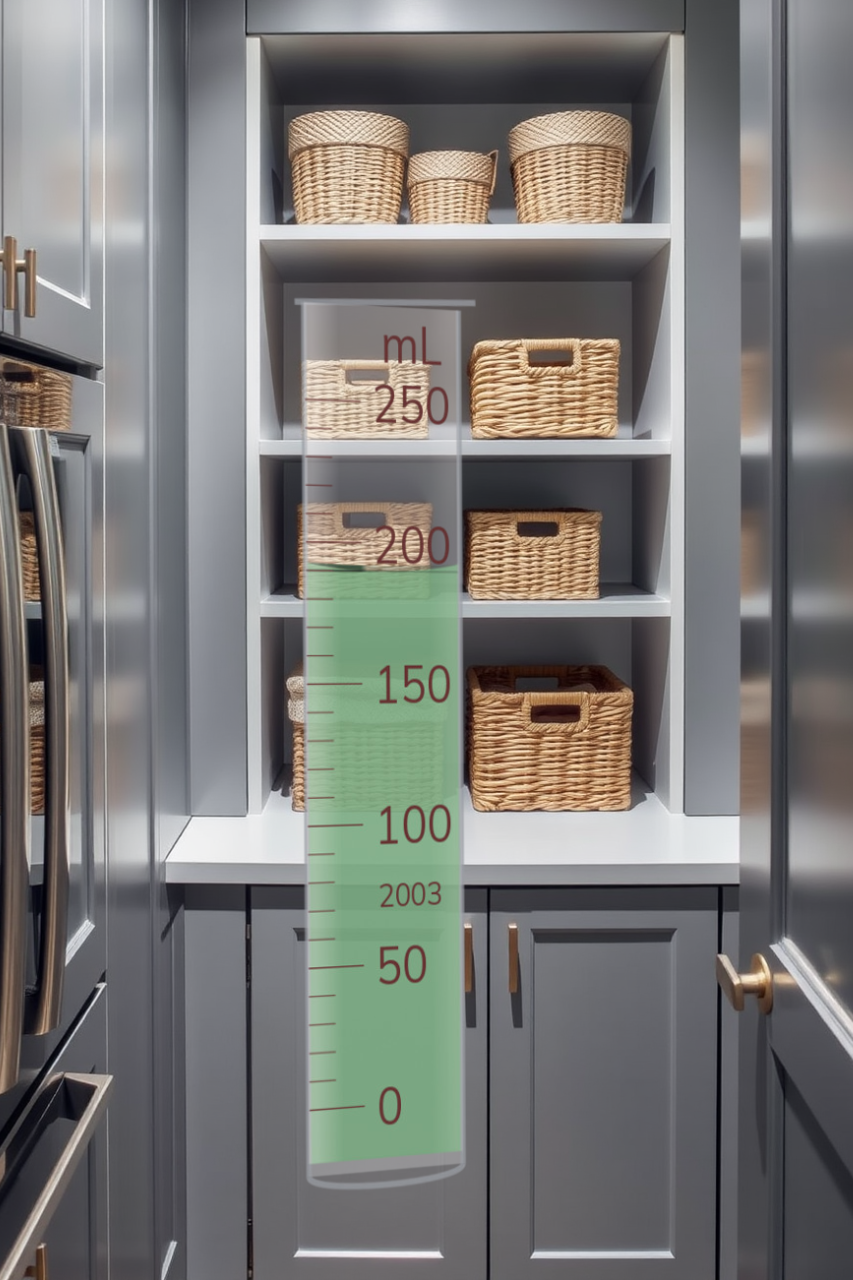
190 mL
